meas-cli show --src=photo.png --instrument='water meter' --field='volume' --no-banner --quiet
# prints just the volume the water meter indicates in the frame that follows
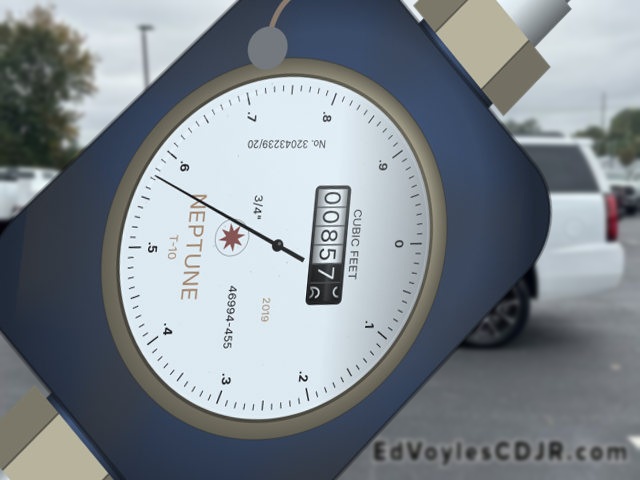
8575.57 ft³
